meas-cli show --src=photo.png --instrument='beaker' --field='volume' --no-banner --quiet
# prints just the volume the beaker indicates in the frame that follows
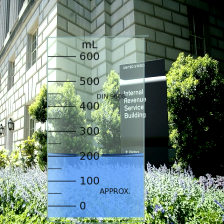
200 mL
